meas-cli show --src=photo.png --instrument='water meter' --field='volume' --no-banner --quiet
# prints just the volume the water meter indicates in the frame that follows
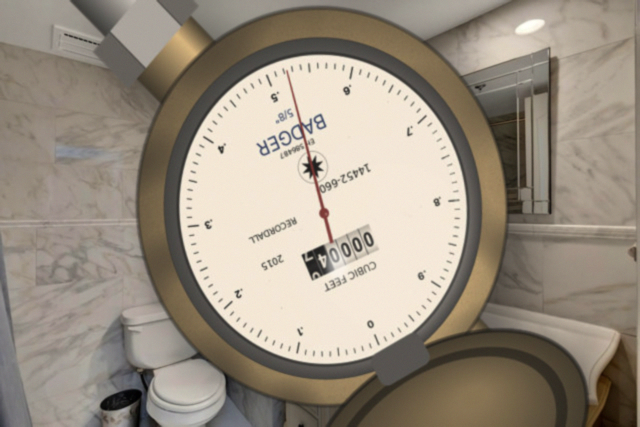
46.52 ft³
